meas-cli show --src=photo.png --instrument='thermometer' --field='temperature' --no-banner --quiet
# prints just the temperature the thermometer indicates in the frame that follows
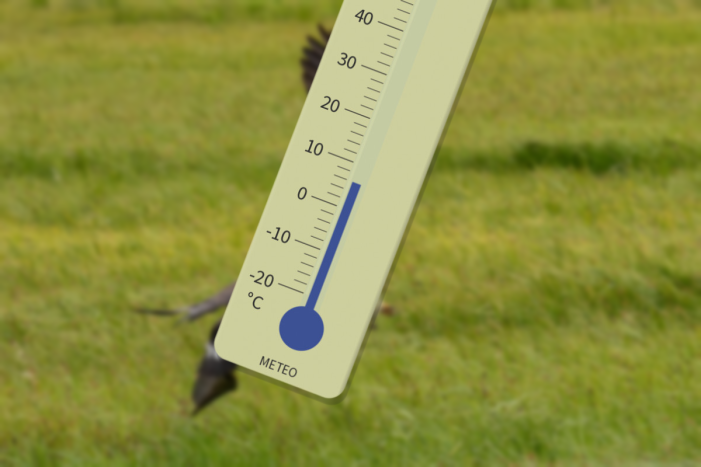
6 °C
